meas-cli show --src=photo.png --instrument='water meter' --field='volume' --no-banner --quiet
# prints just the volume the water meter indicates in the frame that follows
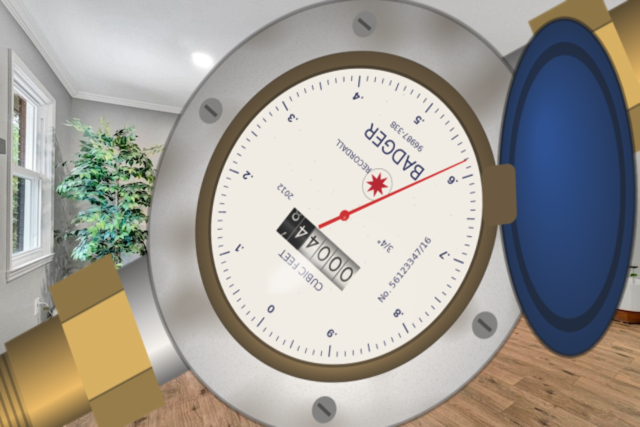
447.58 ft³
